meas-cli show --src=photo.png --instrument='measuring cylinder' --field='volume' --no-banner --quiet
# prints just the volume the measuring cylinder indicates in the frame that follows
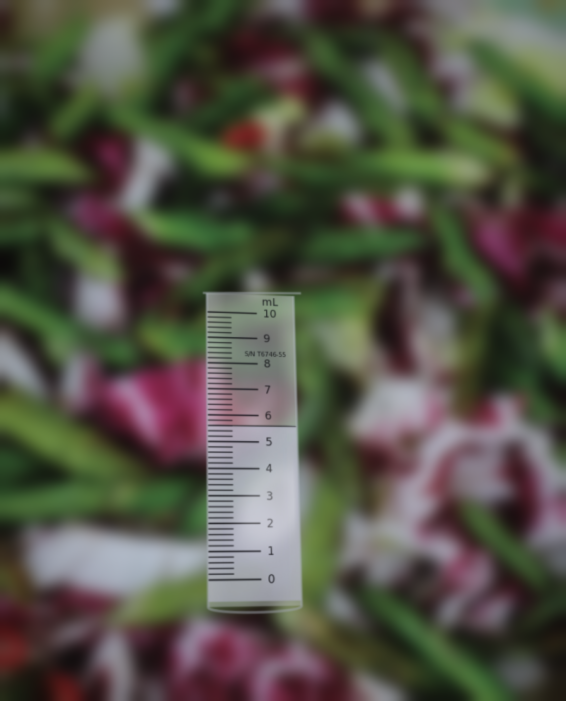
5.6 mL
